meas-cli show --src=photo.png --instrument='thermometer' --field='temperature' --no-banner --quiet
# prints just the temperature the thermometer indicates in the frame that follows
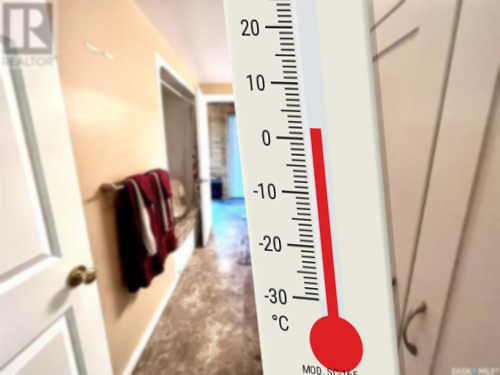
2 °C
